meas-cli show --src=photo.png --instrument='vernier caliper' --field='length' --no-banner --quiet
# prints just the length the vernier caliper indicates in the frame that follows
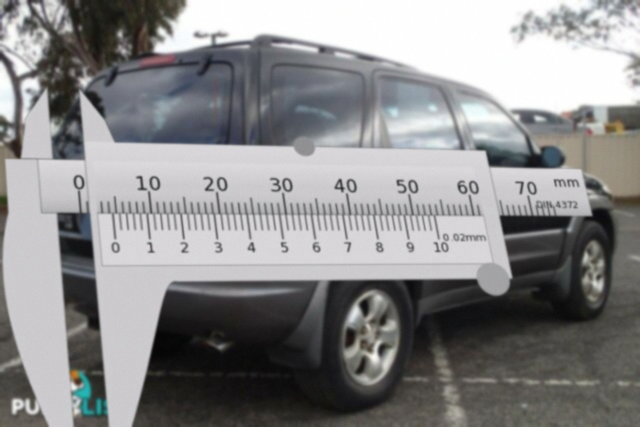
4.5 mm
